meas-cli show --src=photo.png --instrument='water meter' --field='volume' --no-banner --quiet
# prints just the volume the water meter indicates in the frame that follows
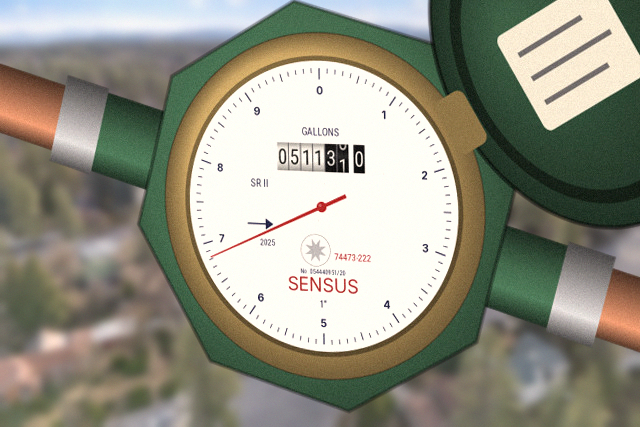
511306.8 gal
